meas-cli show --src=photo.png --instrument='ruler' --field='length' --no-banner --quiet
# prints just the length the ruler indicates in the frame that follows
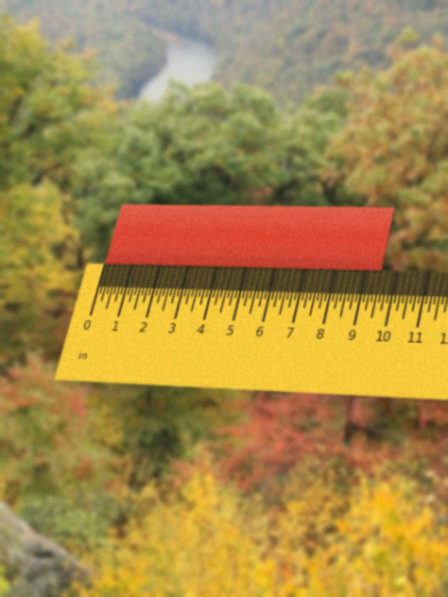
9.5 in
